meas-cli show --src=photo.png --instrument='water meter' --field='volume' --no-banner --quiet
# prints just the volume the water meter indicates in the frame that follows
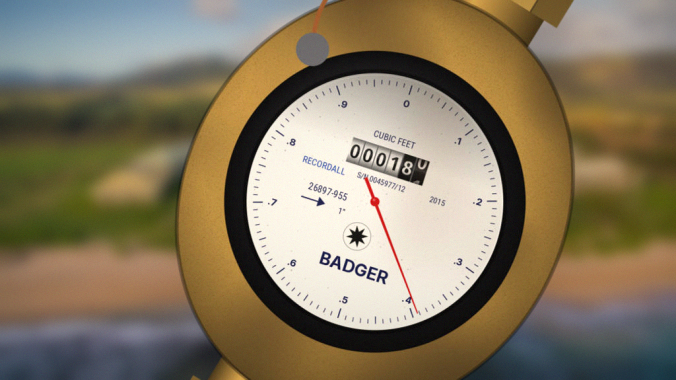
180.39 ft³
